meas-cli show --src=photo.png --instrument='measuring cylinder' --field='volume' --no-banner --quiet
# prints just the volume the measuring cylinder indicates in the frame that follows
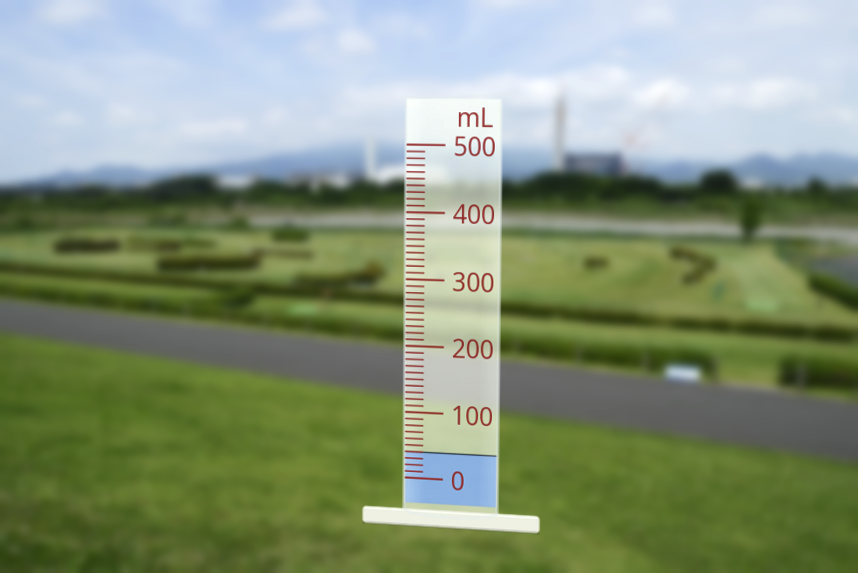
40 mL
